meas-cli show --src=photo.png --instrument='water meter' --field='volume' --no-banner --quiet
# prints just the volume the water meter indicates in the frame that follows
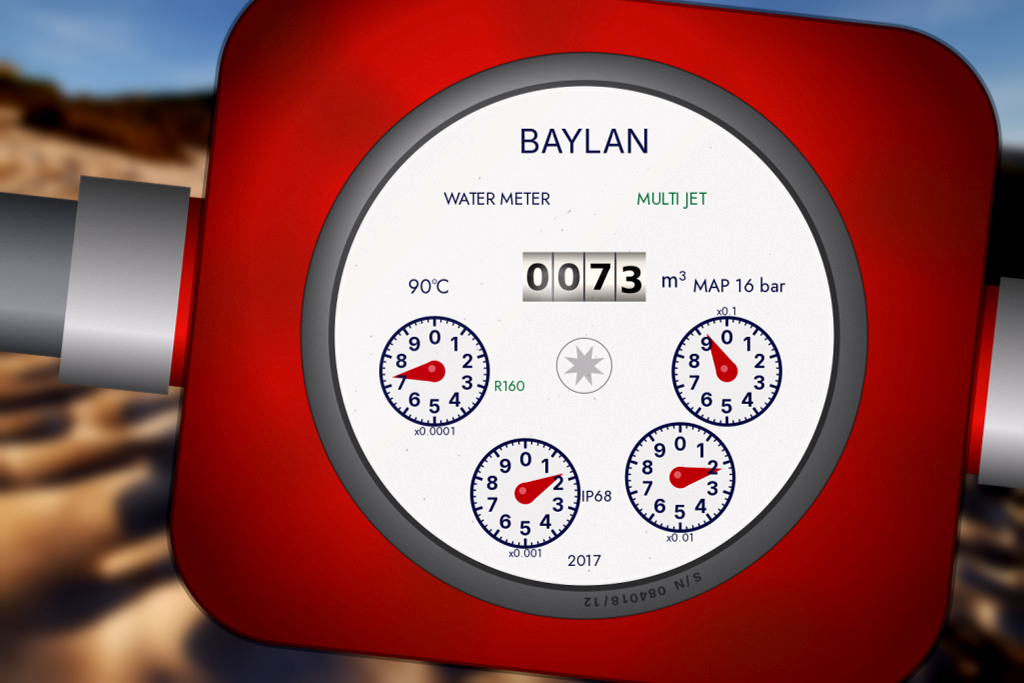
72.9217 m³
